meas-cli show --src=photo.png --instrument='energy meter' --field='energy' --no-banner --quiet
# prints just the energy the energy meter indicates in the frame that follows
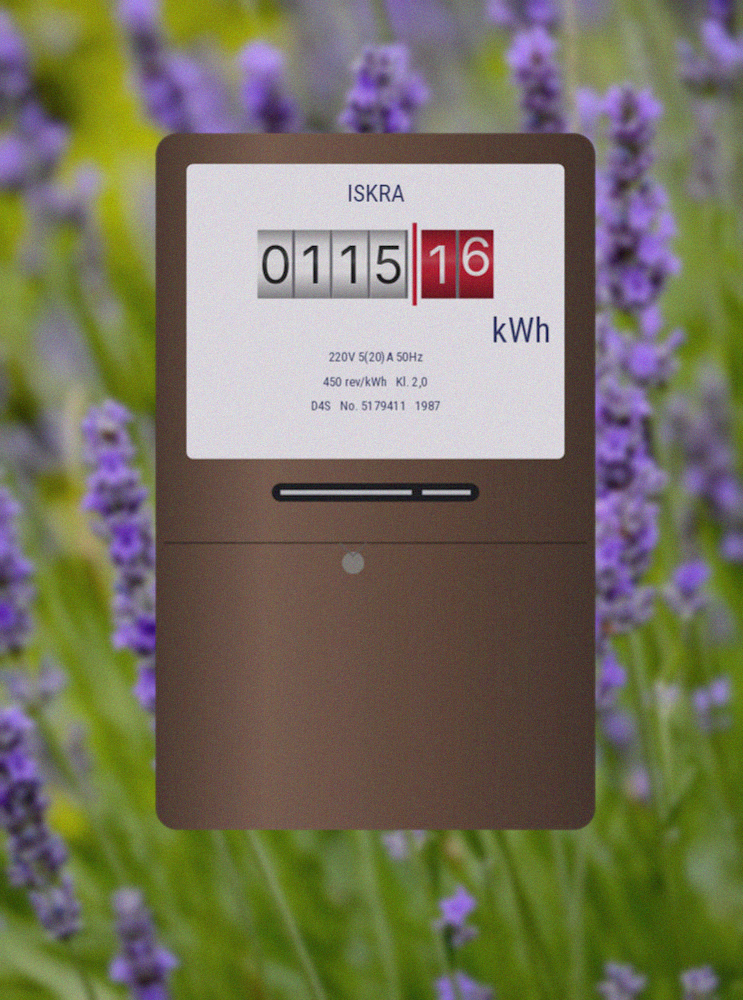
115.16 kWh
